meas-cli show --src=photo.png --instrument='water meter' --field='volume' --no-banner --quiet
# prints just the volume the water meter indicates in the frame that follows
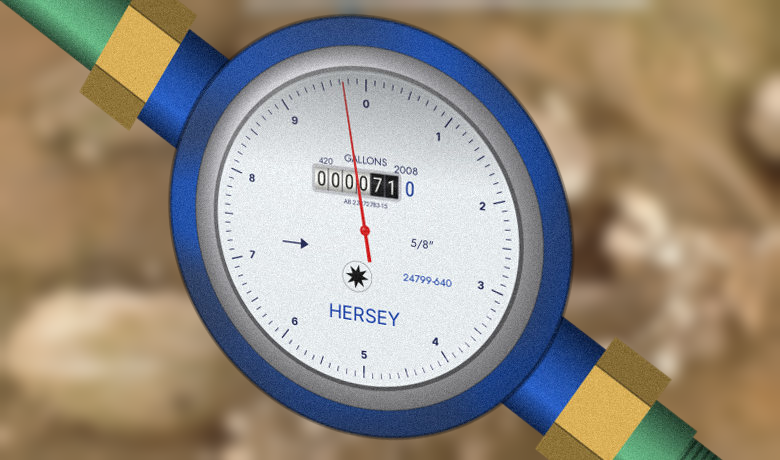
709.7 gal
